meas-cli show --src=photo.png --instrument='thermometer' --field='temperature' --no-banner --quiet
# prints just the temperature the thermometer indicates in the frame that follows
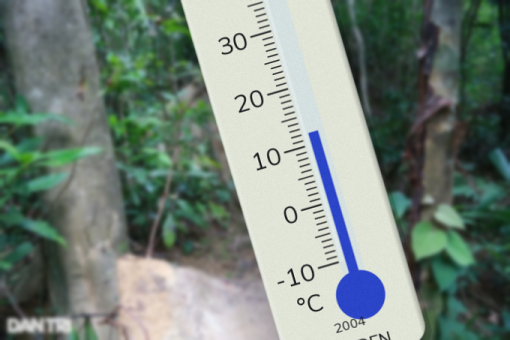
12 °C
